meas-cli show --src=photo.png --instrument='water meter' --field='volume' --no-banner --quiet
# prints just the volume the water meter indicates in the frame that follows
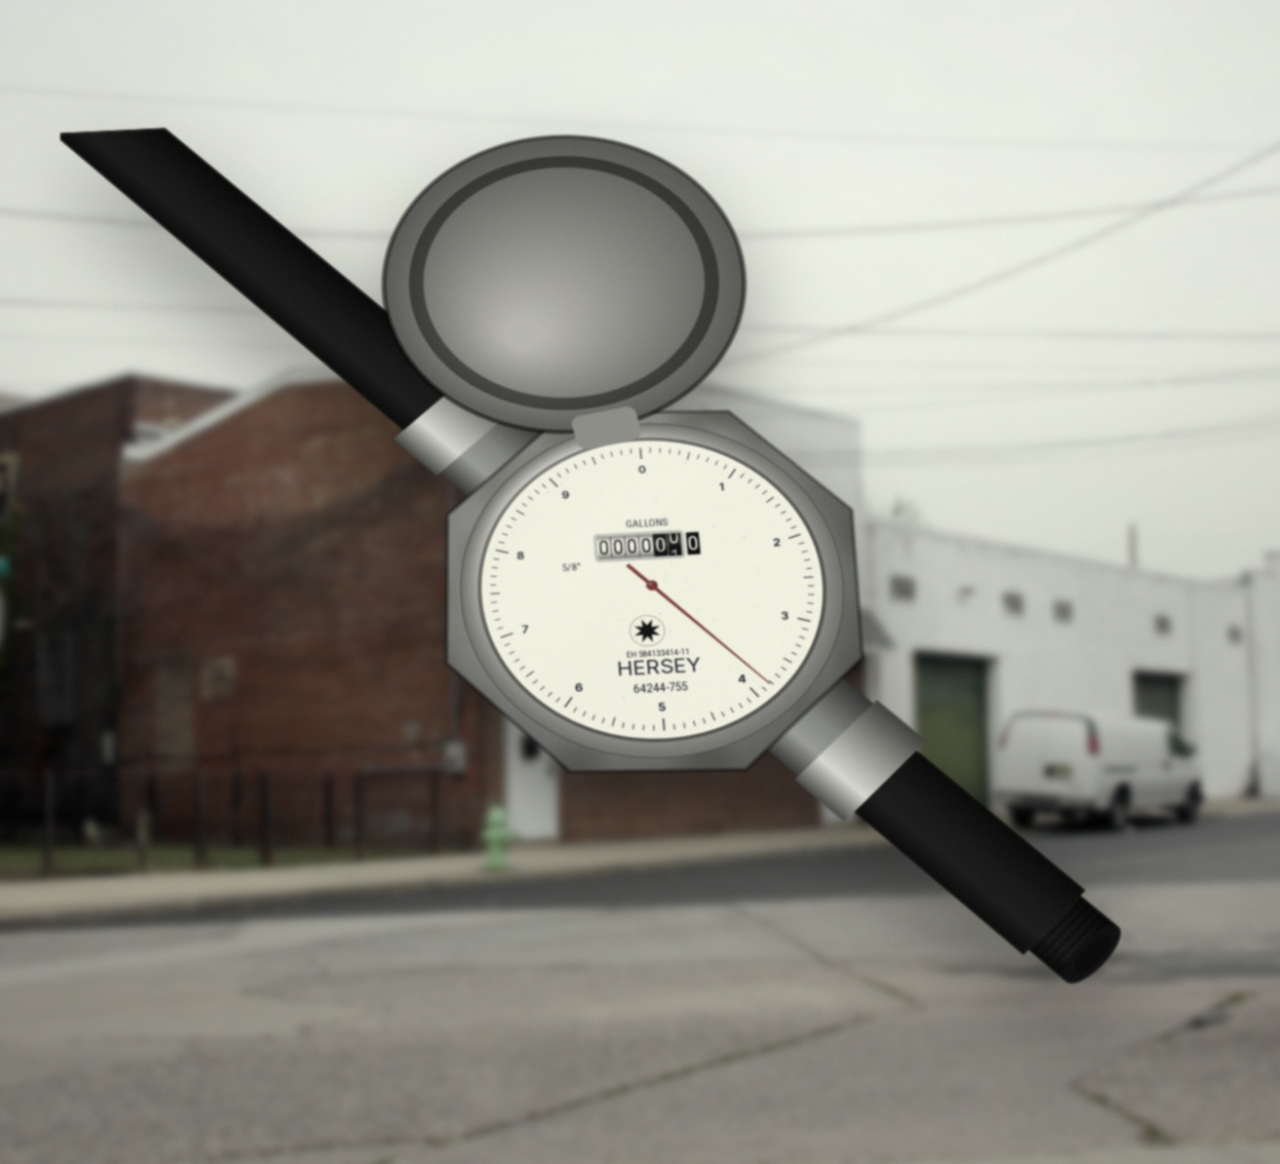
3.8 gal
